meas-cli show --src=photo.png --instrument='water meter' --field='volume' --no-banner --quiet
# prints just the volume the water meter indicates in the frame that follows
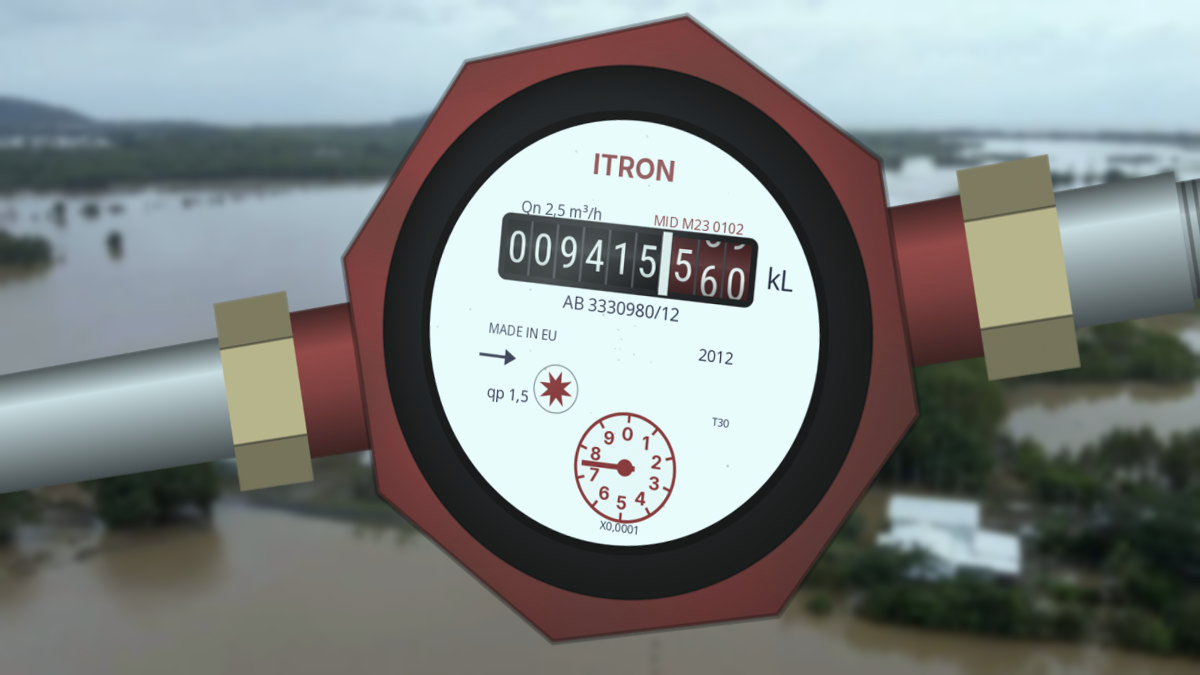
9415.5597 kL
